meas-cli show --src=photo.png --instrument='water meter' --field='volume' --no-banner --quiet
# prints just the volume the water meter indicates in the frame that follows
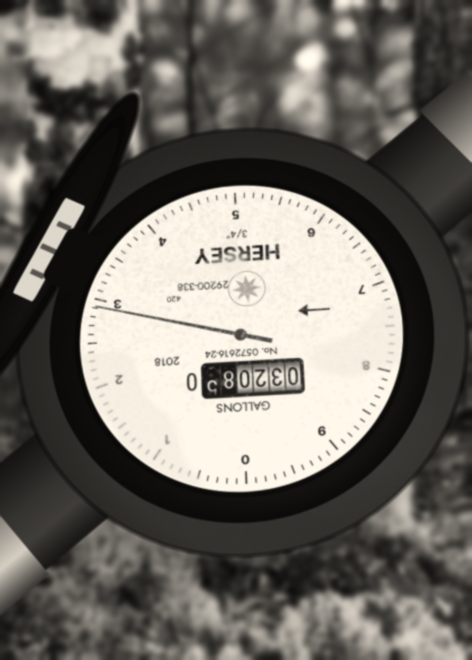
320852.9 gal
